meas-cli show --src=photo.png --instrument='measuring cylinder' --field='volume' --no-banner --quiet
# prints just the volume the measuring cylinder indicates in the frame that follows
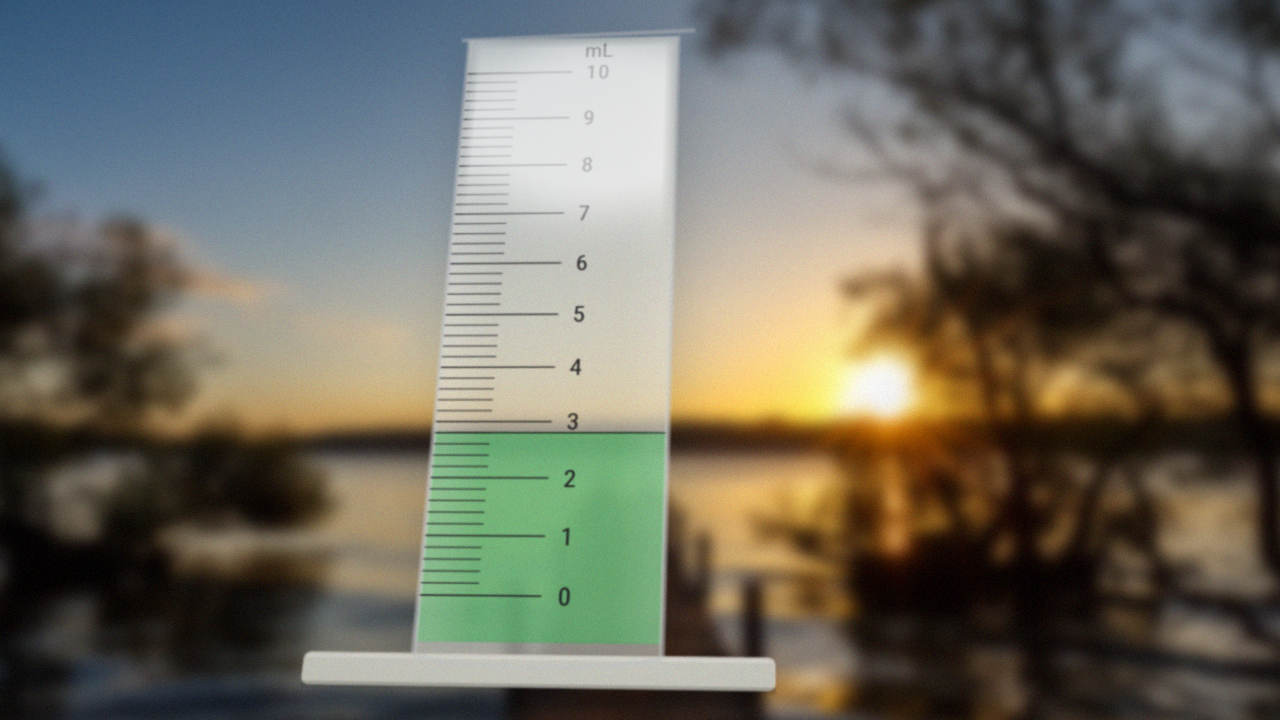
2.8 mL
